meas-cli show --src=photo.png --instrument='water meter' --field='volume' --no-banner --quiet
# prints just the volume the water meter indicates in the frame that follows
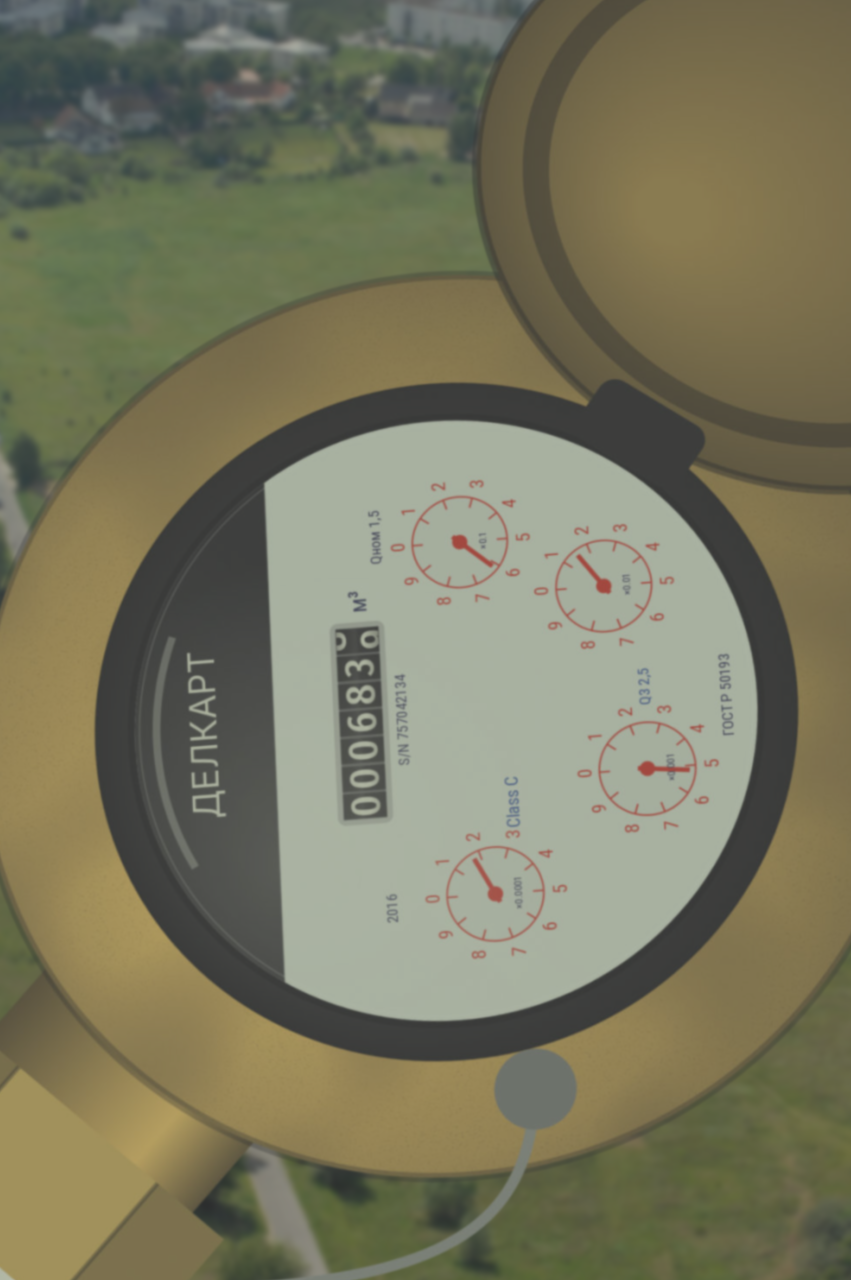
6838.6151 m³
